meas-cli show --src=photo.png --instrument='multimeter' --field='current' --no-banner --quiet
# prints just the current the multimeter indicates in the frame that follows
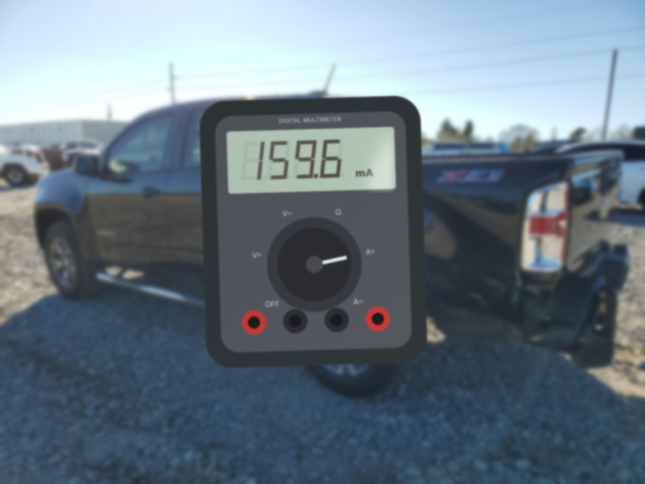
159.6 mA
